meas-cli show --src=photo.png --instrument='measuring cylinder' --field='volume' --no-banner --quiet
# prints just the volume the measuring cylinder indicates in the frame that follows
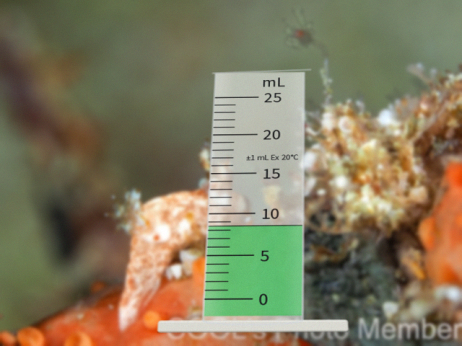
8.5 mL
